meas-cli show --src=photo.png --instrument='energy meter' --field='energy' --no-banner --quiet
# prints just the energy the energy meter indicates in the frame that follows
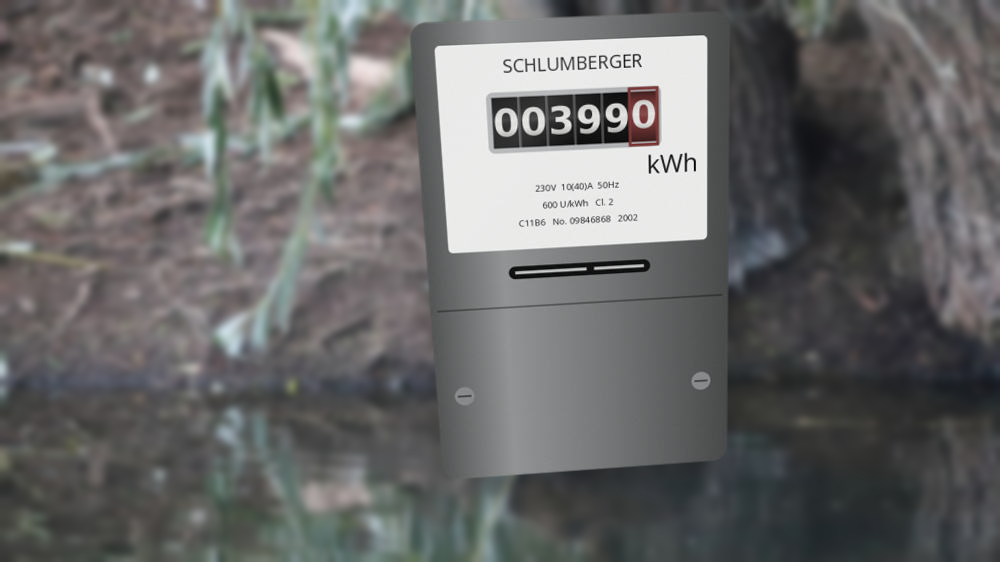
399.0 kWh
